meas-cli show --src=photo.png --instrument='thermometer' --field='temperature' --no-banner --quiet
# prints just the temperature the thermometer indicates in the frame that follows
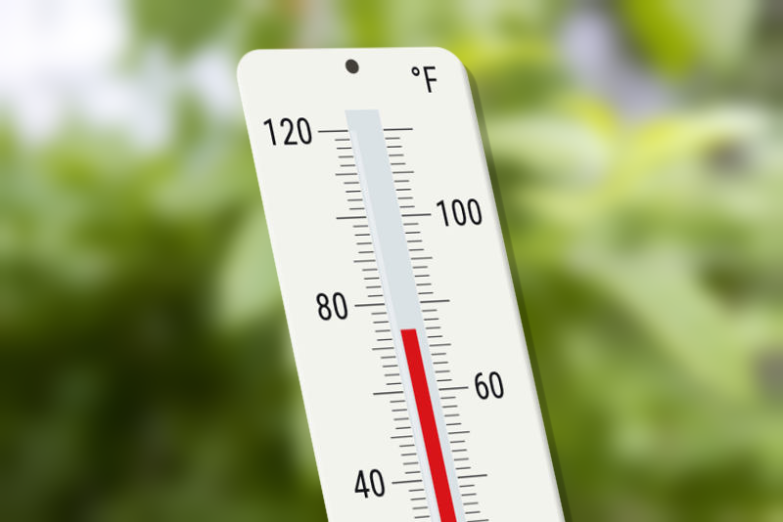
74 °F
